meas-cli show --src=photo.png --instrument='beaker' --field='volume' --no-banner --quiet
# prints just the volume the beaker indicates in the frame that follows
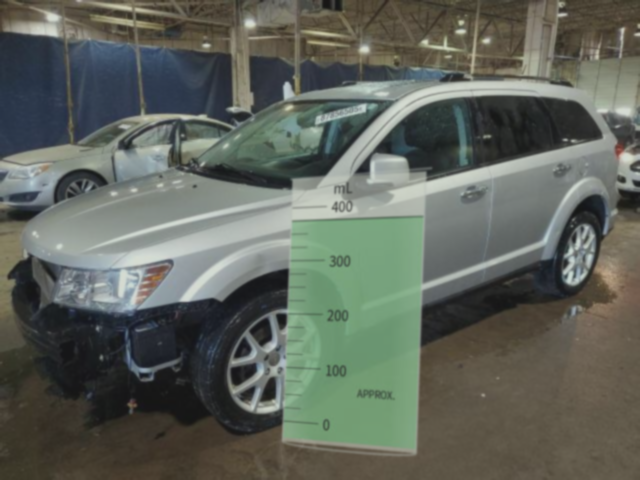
375 mL
